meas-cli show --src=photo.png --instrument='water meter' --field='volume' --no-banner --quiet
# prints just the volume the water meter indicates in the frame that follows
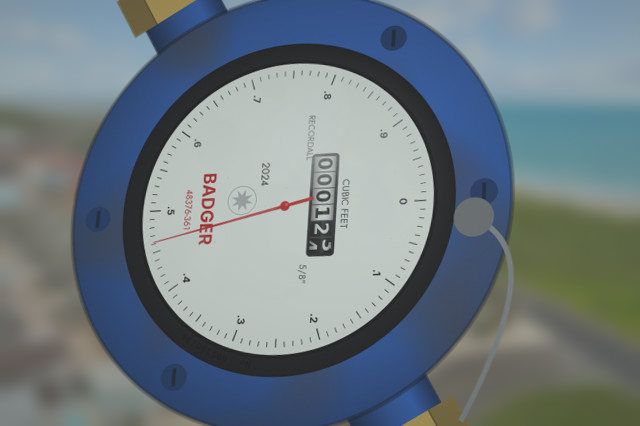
123.46 ft³
